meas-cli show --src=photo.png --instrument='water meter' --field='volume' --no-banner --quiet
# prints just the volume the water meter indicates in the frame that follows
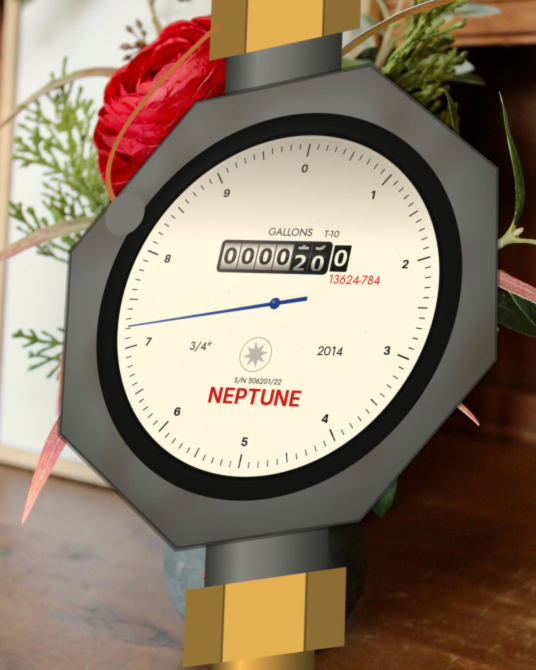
197.2 gal
